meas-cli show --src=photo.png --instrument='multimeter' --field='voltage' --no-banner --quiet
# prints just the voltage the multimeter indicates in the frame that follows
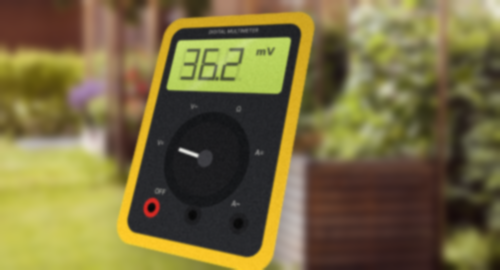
36.2 mV
